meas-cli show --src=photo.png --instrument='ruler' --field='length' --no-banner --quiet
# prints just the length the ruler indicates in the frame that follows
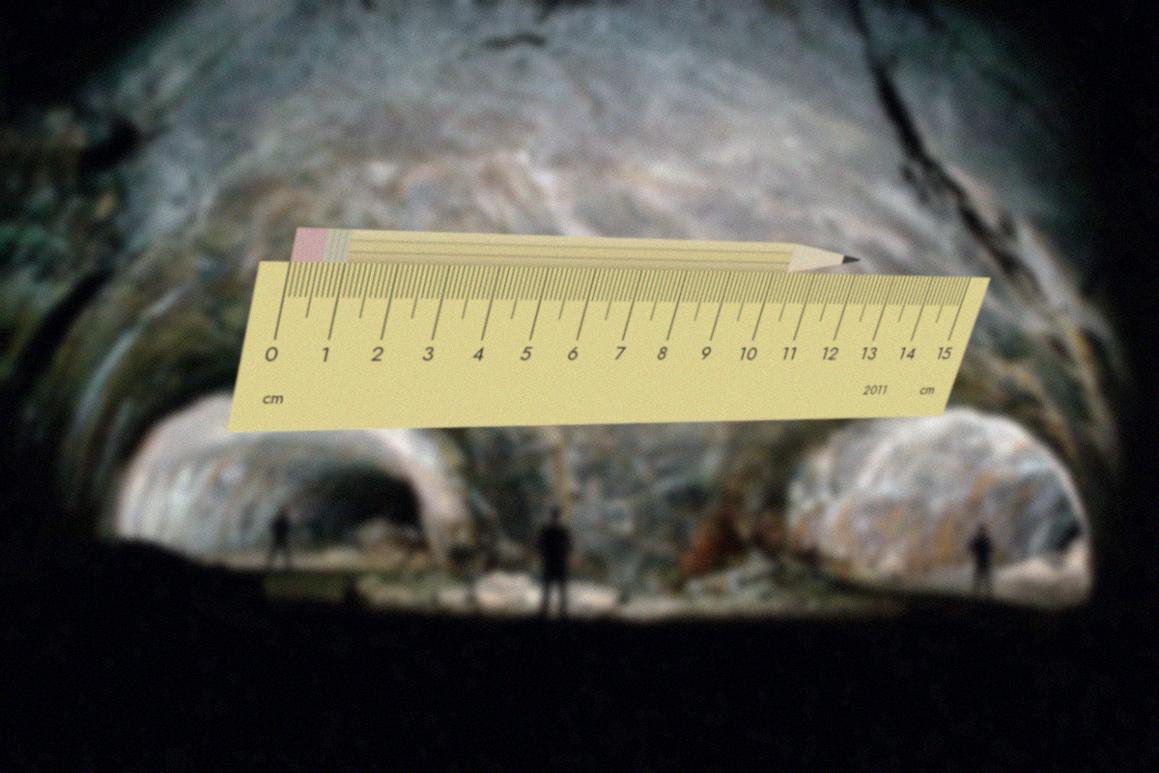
12 cm
